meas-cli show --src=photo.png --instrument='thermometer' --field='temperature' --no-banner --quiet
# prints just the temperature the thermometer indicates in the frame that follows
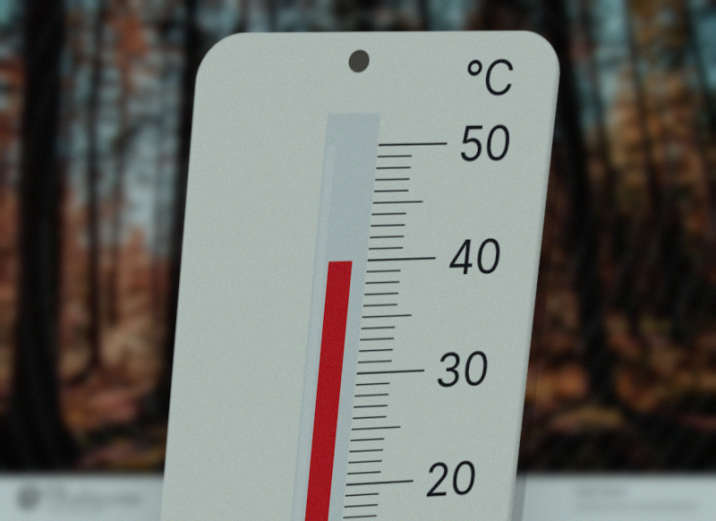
40 °C
